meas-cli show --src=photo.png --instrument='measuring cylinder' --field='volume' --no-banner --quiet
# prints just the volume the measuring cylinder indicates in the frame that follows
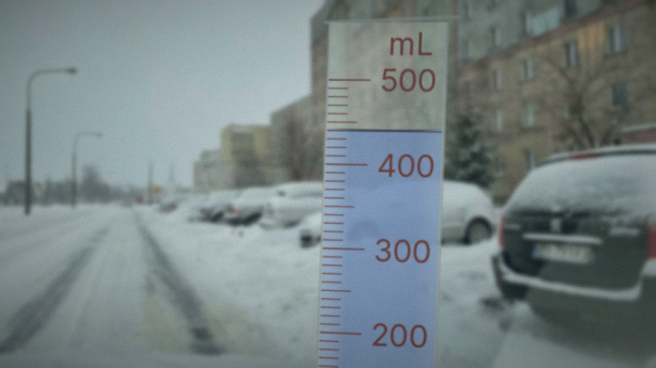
440 mL
